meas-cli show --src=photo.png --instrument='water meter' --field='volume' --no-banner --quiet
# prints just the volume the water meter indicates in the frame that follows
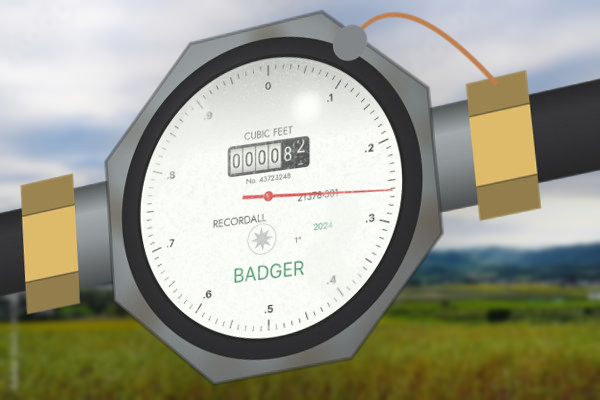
82.26 ft³
